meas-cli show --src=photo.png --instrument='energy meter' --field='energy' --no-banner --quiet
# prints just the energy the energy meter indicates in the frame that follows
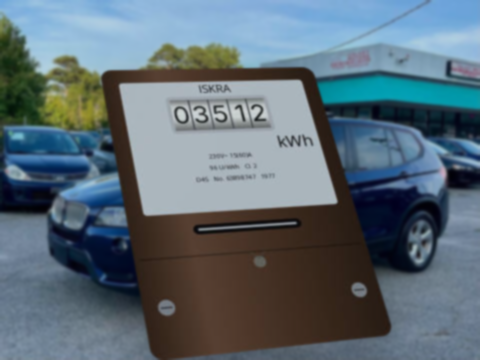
3512 kWh
